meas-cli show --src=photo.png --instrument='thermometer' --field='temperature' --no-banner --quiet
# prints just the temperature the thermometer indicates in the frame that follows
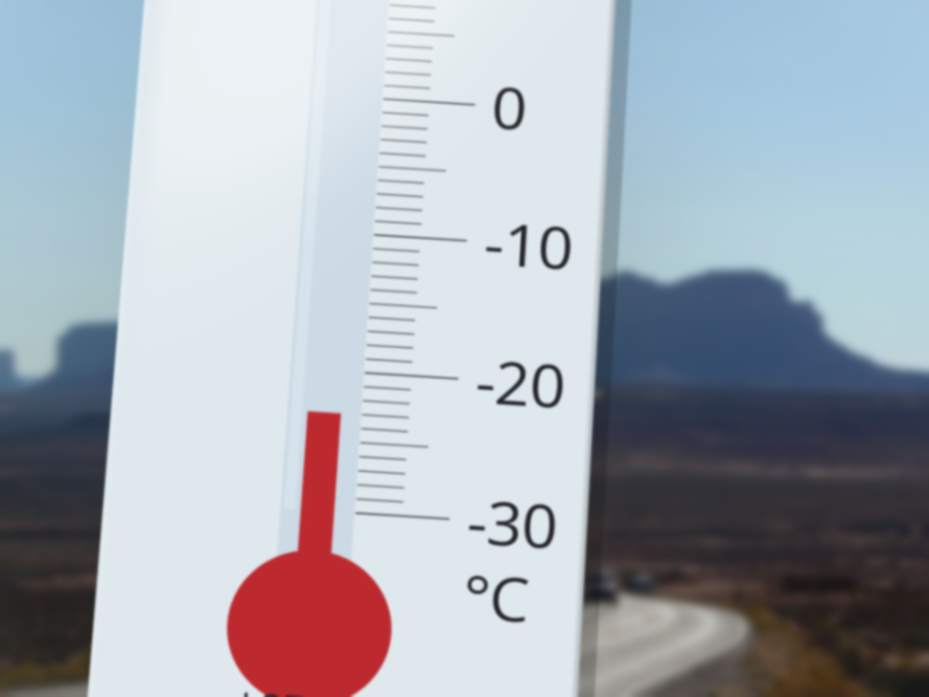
-23 °C
